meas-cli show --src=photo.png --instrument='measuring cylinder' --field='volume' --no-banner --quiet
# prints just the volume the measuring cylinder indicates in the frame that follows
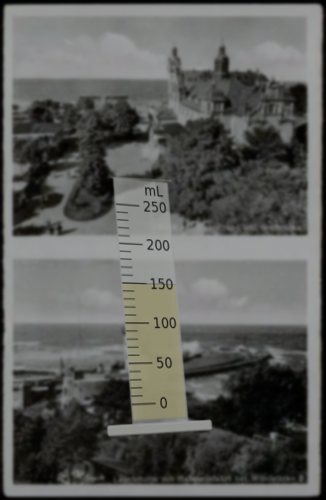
150 mL
